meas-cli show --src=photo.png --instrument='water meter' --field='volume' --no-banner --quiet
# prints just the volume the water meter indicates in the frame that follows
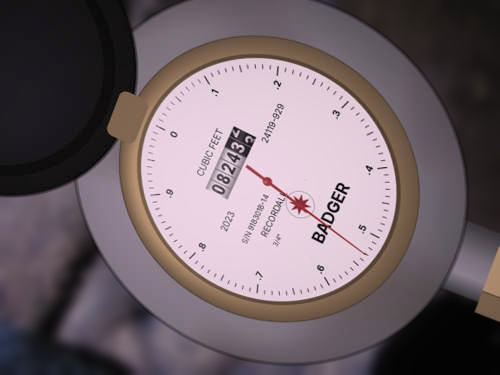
82432.53 ft³
